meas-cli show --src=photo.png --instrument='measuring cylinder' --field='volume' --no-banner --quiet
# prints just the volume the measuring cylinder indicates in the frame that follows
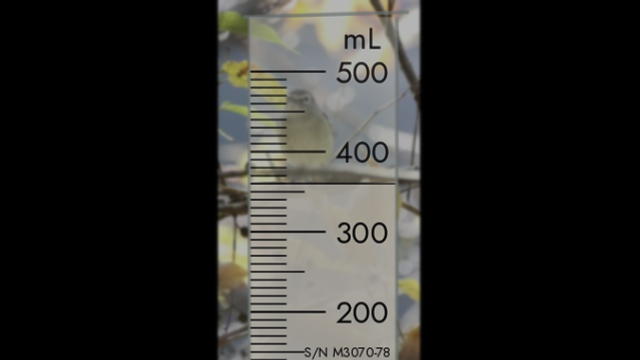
360 mL
